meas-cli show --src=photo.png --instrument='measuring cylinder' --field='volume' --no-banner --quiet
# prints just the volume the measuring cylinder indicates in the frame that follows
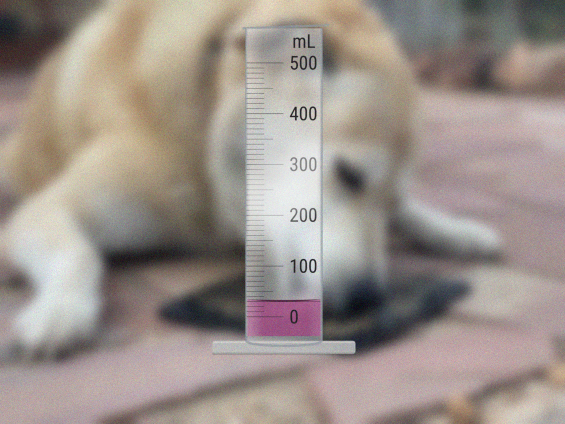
30 mL
